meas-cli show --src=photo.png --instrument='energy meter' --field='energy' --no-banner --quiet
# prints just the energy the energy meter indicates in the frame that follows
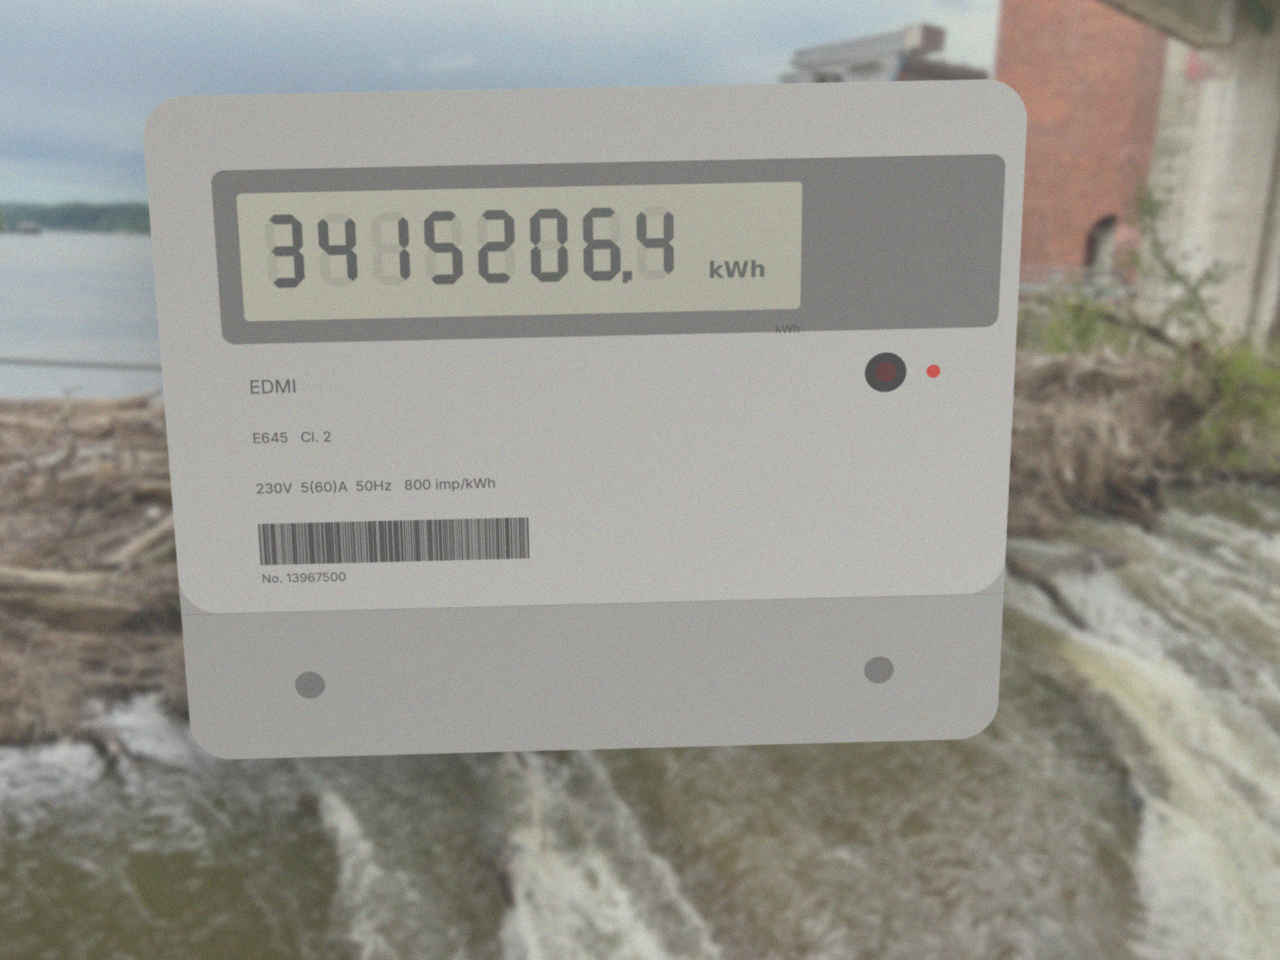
3415206.4 kWh
